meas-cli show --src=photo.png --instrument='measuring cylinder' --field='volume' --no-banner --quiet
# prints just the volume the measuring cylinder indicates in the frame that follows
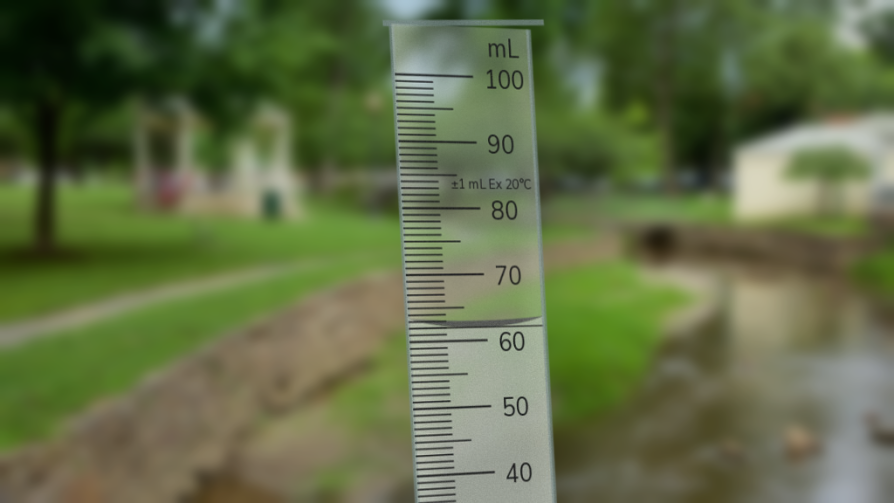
62 mL
